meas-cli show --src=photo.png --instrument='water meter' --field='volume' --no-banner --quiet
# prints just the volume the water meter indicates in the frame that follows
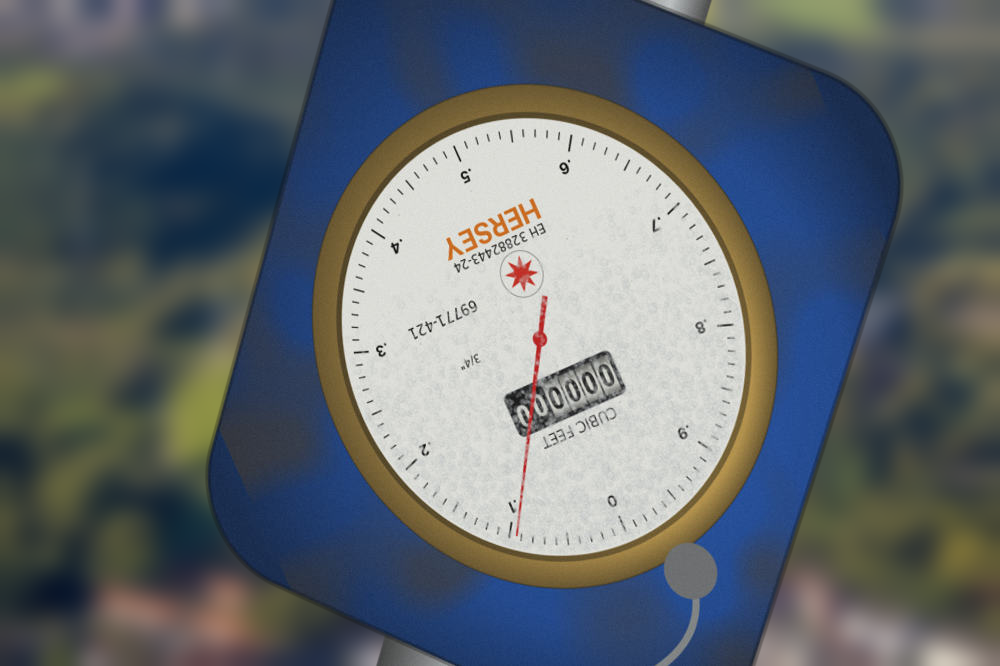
0.09 ft³
